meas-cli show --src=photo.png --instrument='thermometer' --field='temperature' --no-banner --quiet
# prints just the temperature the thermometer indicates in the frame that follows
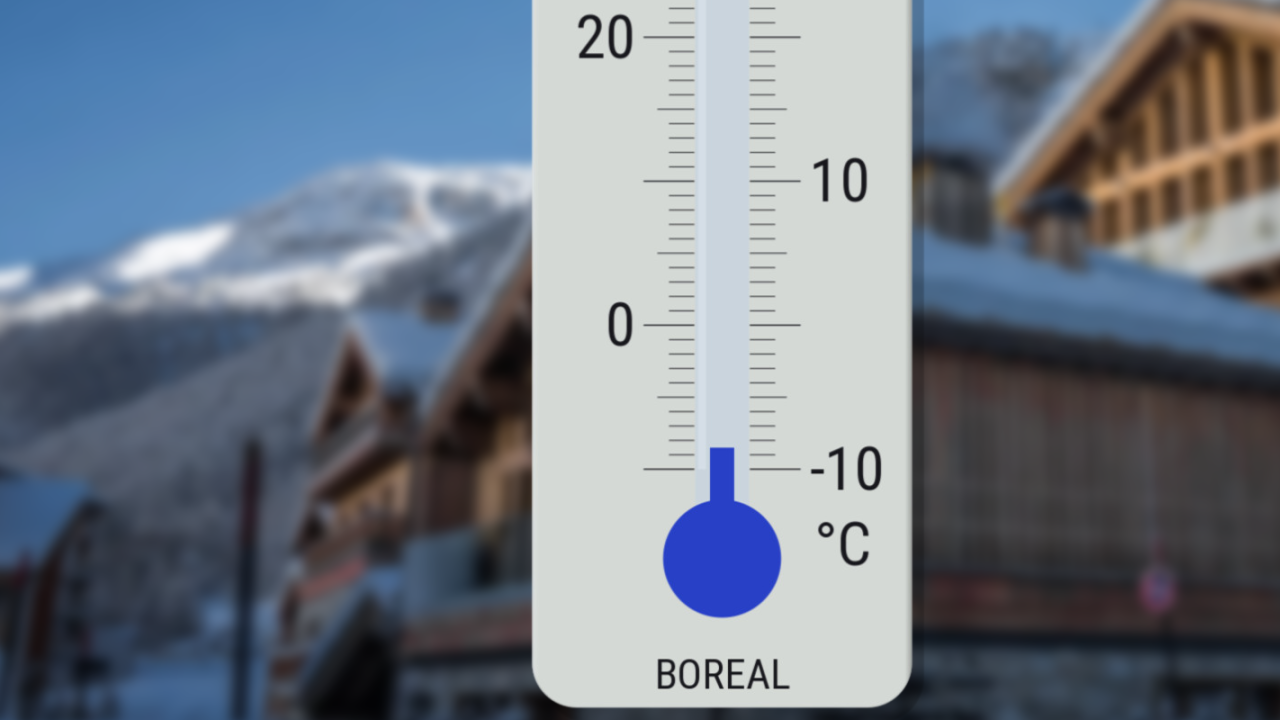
-8.5 °C
